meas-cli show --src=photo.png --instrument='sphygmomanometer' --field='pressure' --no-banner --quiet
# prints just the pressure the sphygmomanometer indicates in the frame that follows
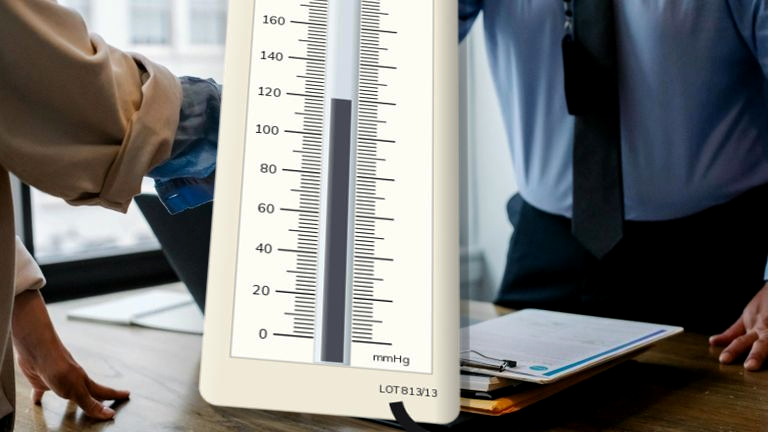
120 mmHg
